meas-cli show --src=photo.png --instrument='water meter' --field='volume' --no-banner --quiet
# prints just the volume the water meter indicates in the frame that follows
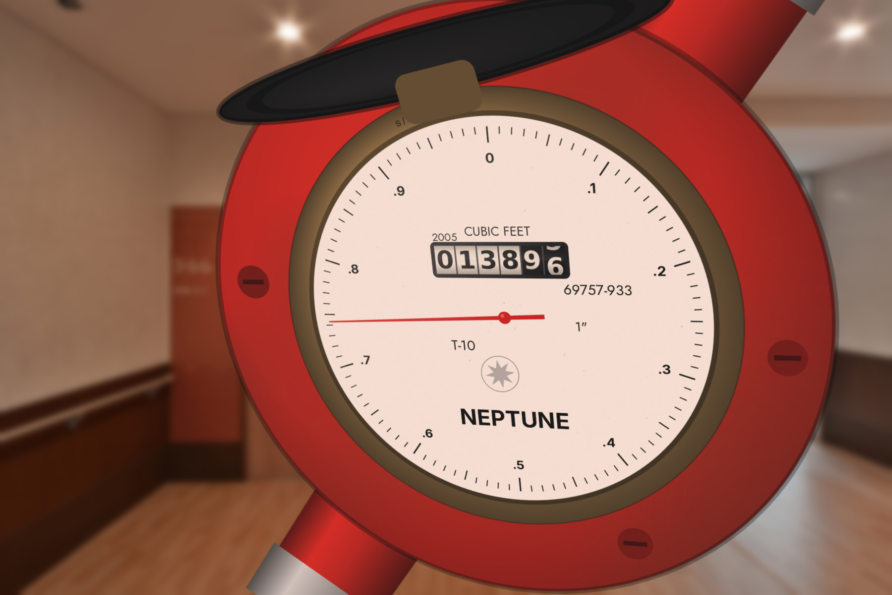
13895.74 ft³
